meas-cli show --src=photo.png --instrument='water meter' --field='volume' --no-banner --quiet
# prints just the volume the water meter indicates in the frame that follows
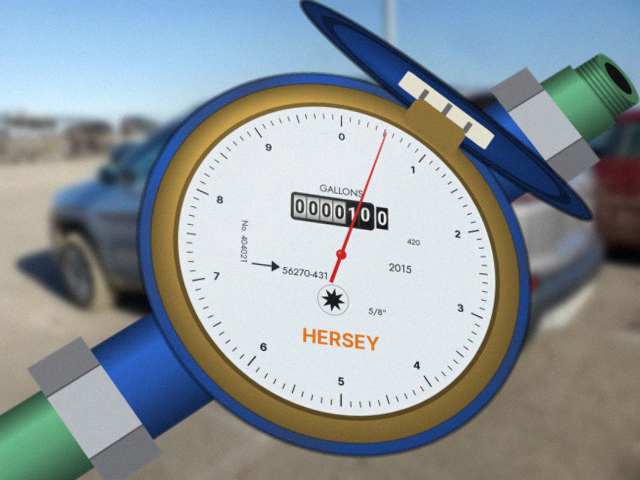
100.5 gal
